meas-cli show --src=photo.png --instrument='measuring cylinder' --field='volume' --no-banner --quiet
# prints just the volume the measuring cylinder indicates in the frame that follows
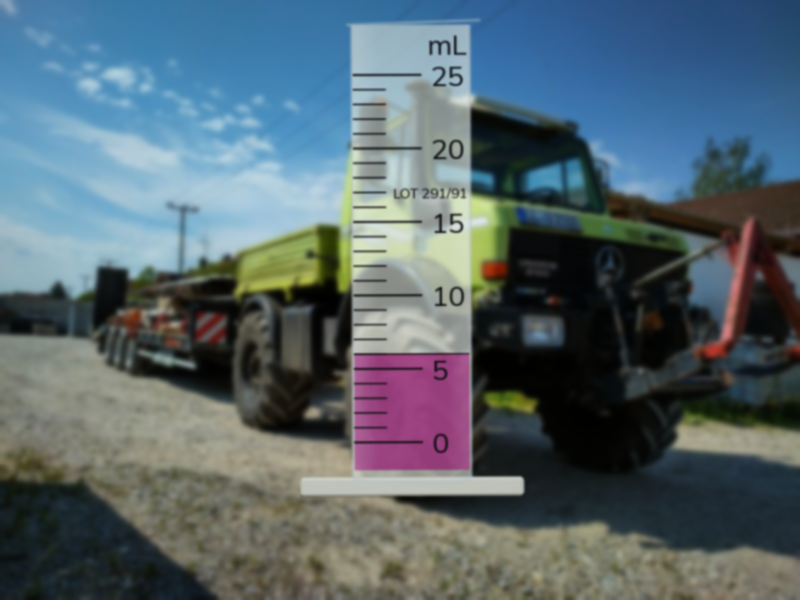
6 mL
